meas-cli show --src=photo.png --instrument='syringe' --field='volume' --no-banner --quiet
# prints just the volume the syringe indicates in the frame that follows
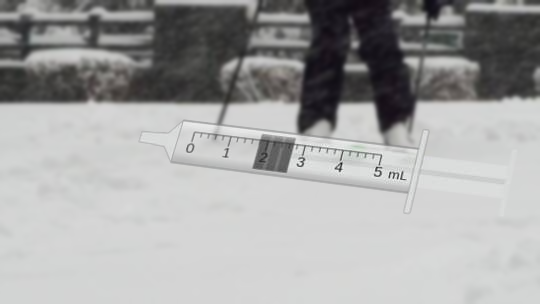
1.8 mL
